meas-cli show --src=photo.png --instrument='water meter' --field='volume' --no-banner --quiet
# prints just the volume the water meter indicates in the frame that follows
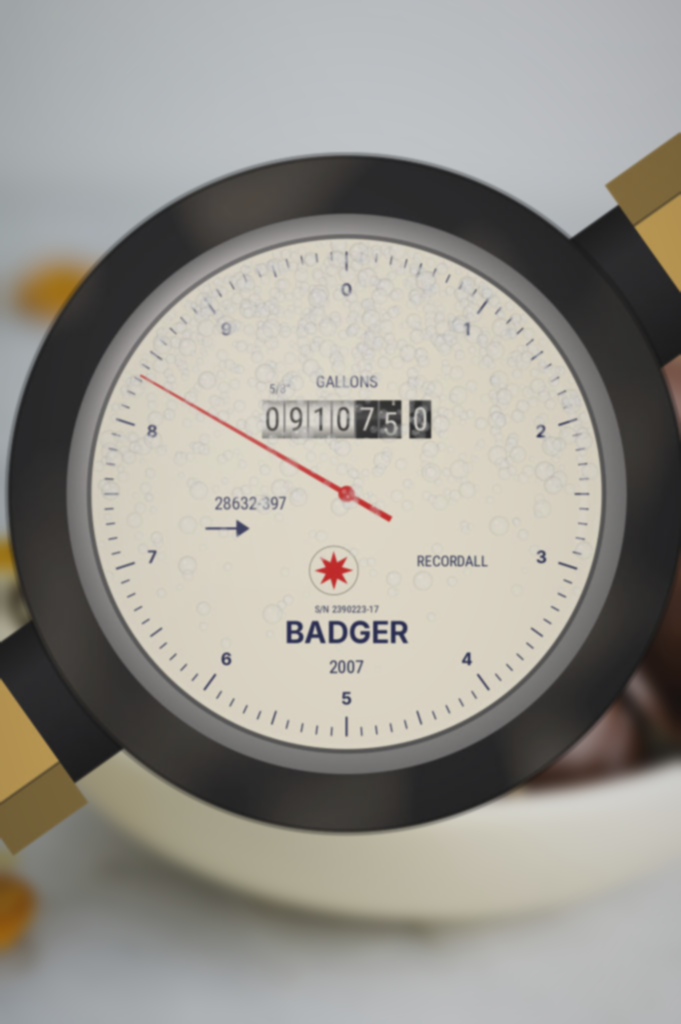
910748.3 gal
